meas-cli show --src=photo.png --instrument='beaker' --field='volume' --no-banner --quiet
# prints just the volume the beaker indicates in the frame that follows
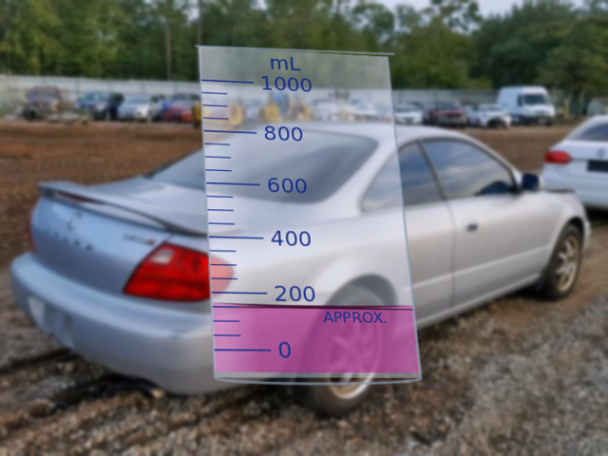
150 mL
